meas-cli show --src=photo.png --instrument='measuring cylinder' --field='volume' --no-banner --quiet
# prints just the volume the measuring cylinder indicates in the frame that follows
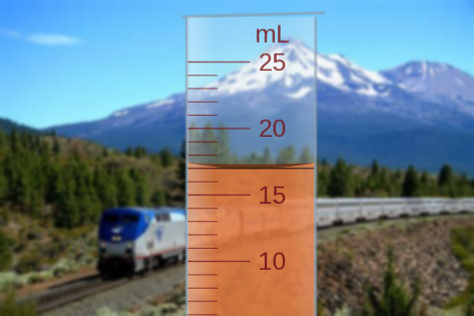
17 mL
